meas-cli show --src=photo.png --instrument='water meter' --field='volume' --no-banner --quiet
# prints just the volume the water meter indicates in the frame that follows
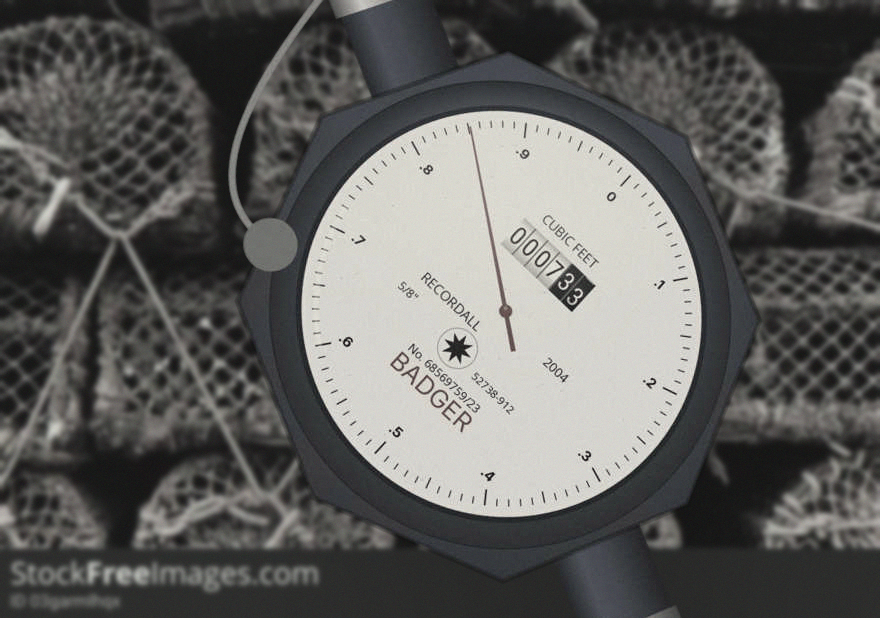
732.85 ft³
